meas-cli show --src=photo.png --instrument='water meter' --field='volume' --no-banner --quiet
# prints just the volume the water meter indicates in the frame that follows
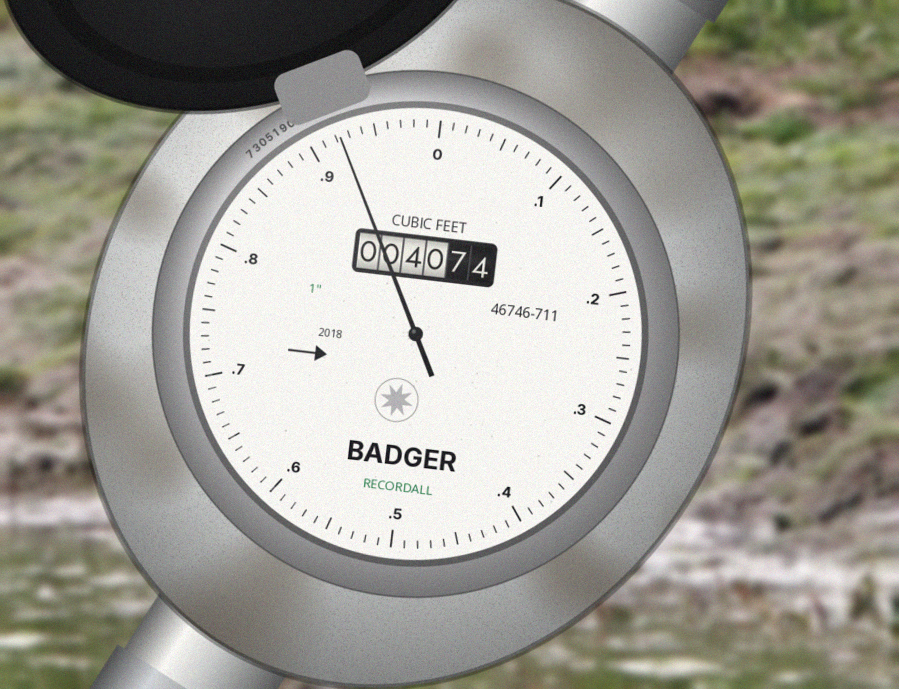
4073.92 ft³
